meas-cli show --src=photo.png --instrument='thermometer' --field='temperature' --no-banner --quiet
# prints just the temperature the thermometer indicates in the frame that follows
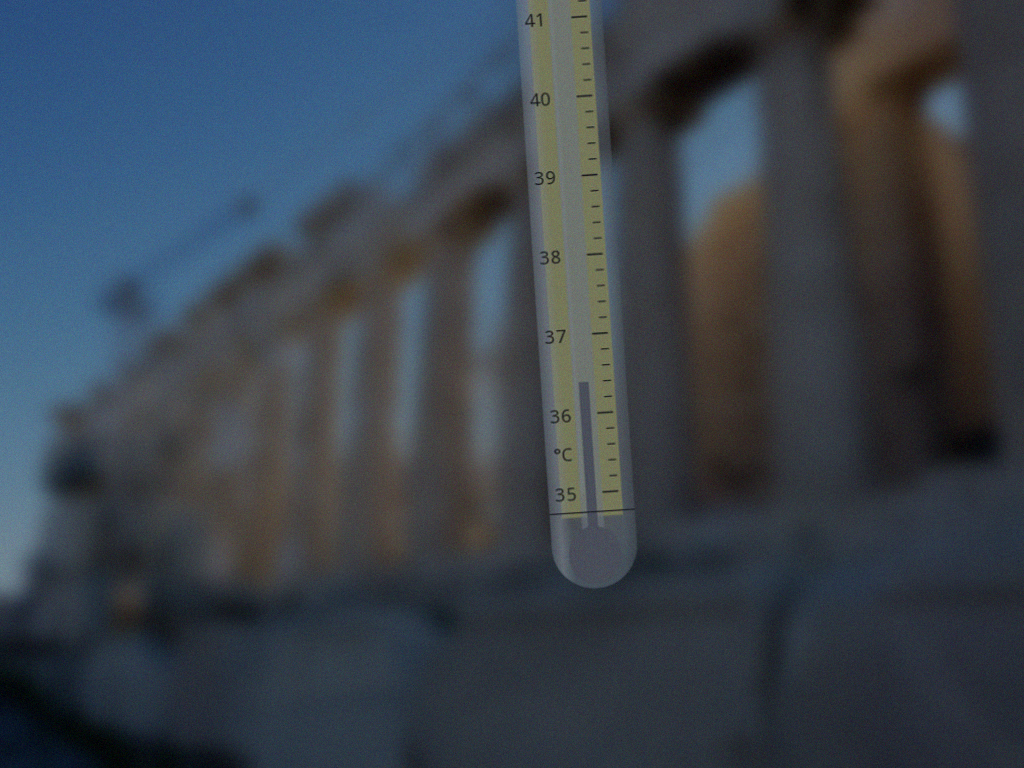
36.4 °C
